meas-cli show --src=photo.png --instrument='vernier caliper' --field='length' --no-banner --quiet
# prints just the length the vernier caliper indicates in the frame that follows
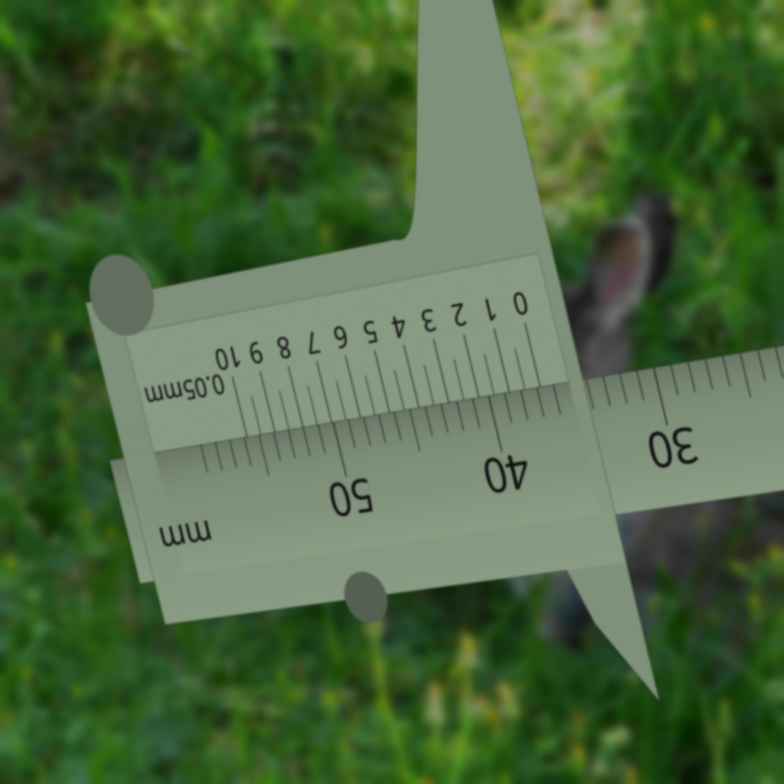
36.8 mm
